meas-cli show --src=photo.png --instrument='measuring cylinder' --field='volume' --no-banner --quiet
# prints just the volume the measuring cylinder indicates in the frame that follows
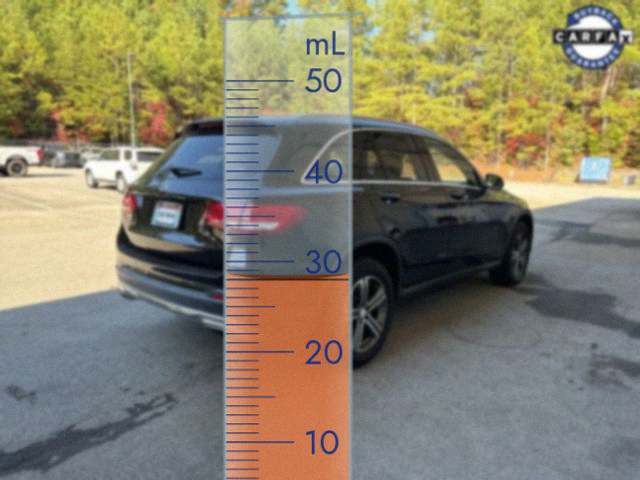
28 mL
